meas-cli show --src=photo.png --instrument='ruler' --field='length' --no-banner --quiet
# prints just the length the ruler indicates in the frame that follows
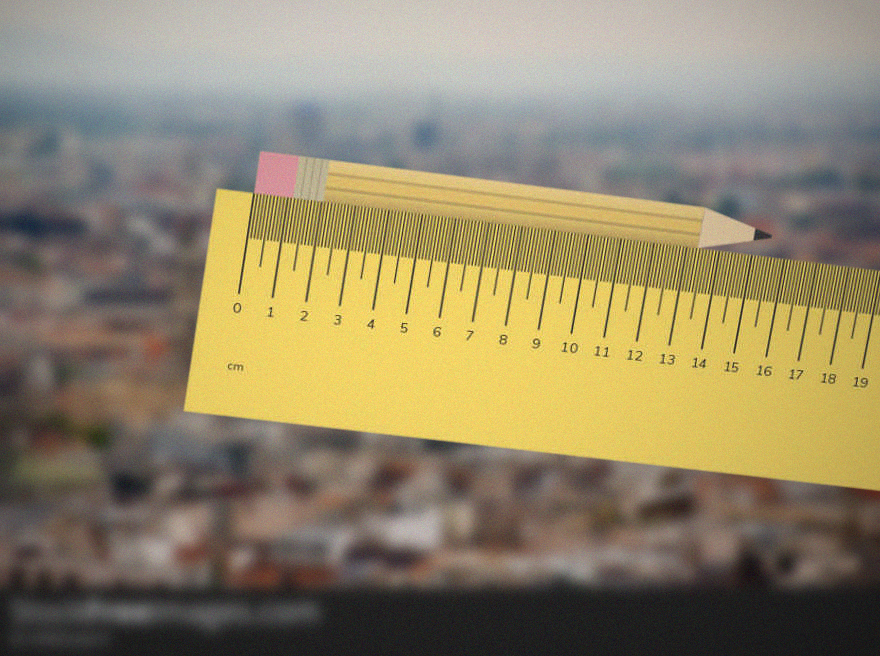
15.5 cm
